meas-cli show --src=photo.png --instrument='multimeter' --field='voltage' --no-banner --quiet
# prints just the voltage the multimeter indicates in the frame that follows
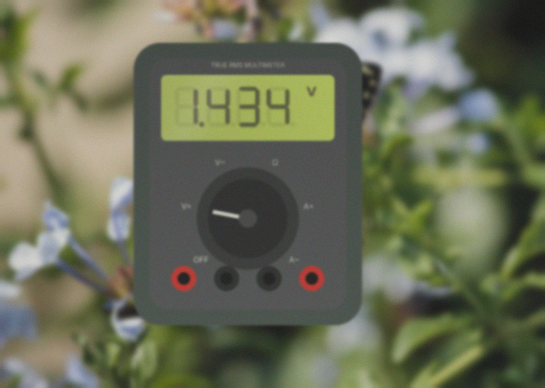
1.434 V
